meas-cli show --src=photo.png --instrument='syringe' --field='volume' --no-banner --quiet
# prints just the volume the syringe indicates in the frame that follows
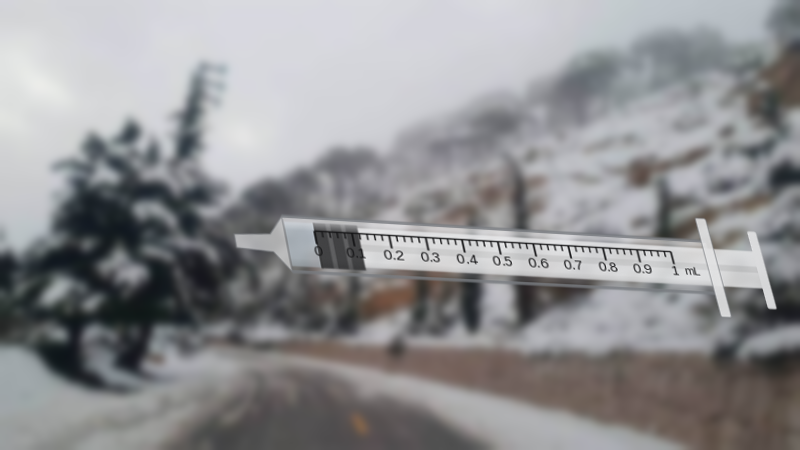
0 mL
